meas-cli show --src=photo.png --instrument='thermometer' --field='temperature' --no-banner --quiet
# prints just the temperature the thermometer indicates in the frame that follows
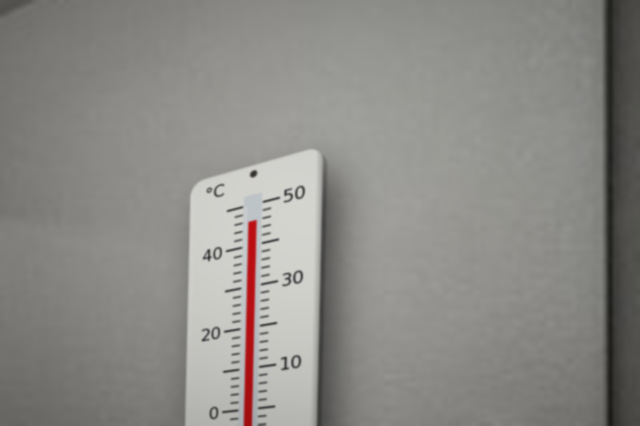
46 °C
